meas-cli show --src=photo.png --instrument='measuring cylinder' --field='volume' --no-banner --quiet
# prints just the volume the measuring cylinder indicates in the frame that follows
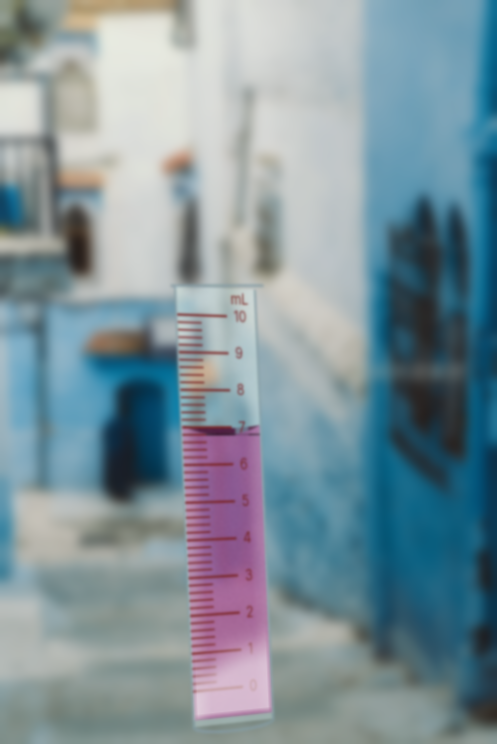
6.8 mL
